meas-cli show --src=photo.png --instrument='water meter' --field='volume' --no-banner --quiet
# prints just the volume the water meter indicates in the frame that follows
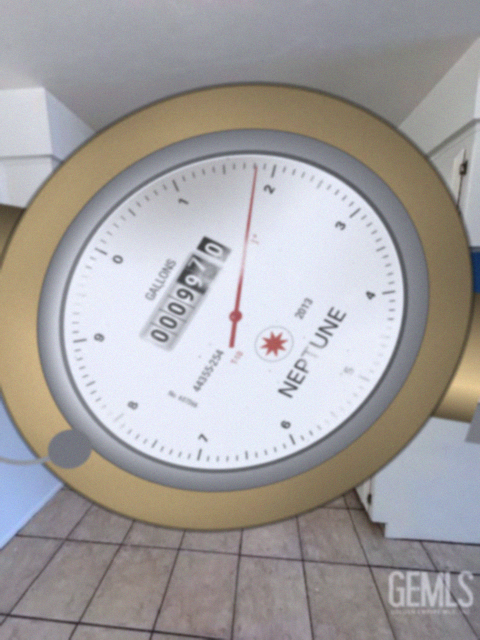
9971.8 gal
